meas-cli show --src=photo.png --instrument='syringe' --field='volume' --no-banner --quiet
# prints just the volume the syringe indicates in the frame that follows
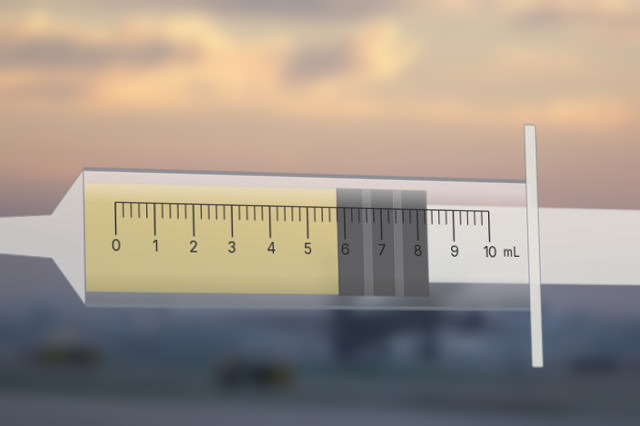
5.8 mL
